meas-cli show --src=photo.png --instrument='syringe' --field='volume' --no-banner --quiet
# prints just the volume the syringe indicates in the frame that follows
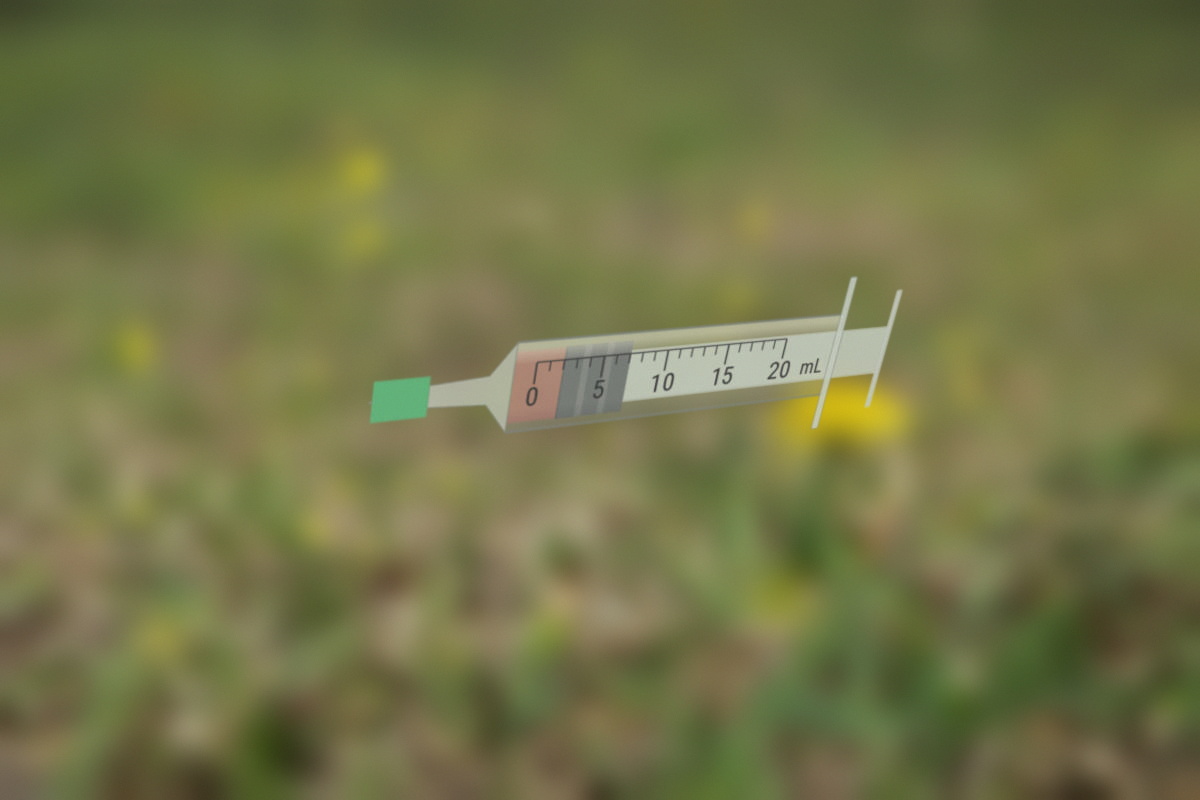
2 mL
